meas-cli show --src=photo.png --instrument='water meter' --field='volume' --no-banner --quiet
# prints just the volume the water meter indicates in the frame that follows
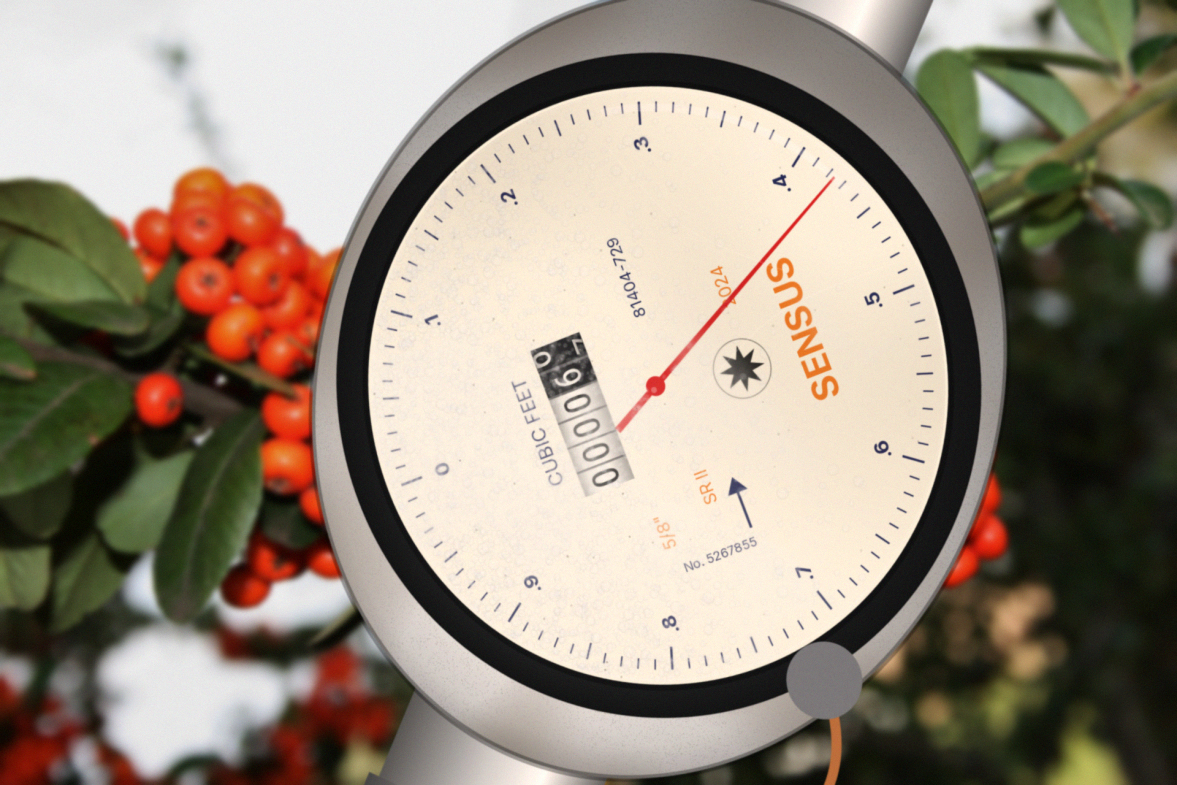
66.42 ft³
